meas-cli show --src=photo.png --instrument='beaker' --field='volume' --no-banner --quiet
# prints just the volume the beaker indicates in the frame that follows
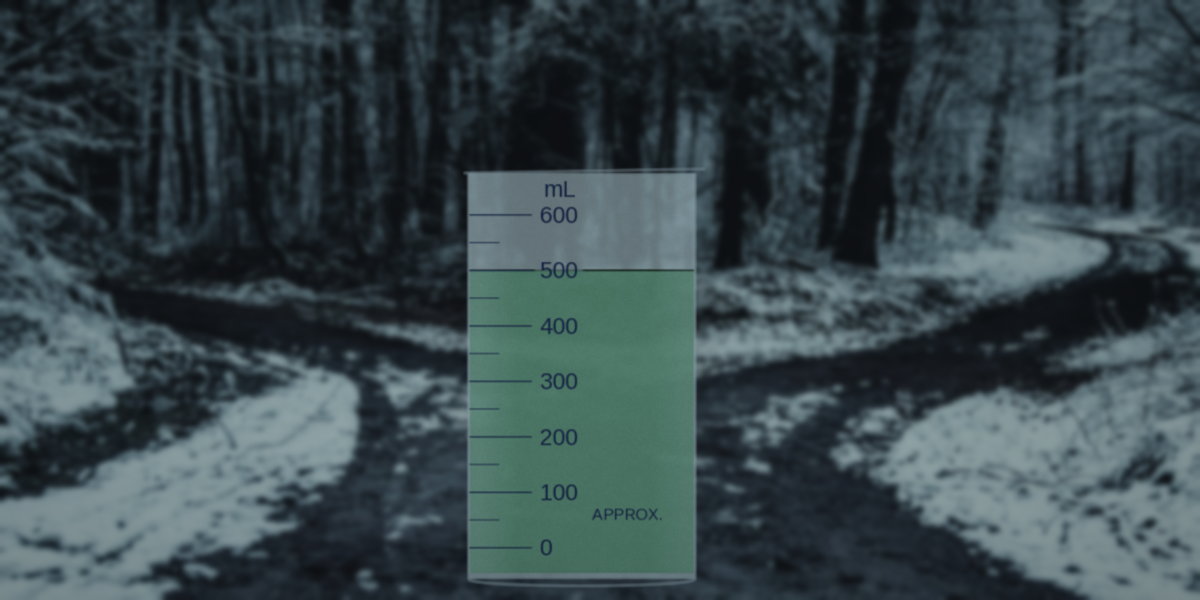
500 mL
